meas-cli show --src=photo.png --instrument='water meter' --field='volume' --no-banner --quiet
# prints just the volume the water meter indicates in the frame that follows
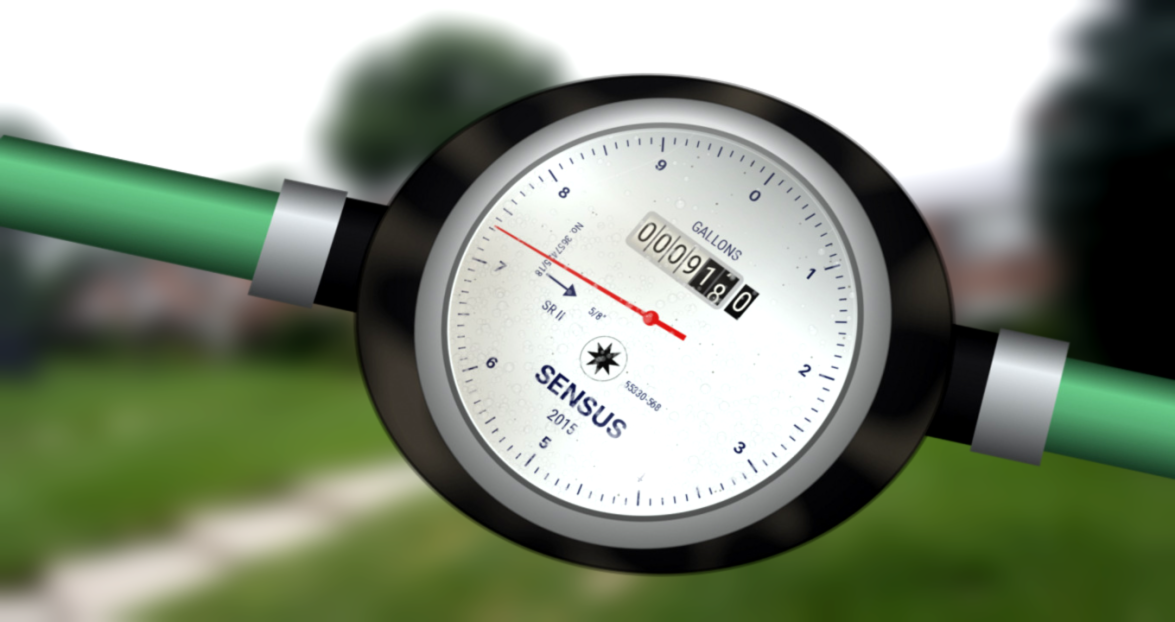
9177.3 gal
